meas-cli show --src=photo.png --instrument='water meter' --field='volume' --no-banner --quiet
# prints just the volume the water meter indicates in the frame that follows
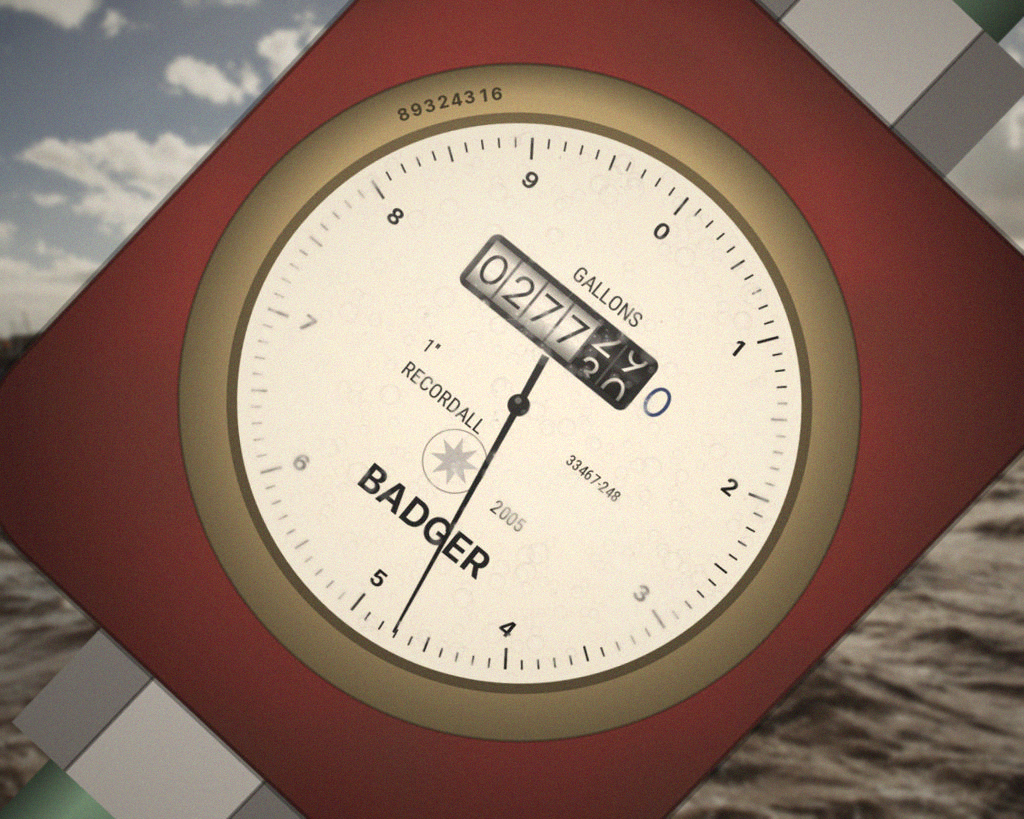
277294.7 gal
